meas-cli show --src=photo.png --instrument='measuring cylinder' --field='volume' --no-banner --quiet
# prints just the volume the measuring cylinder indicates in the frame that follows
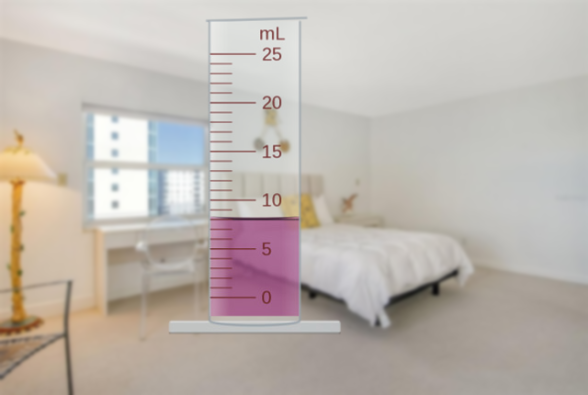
8 mL
